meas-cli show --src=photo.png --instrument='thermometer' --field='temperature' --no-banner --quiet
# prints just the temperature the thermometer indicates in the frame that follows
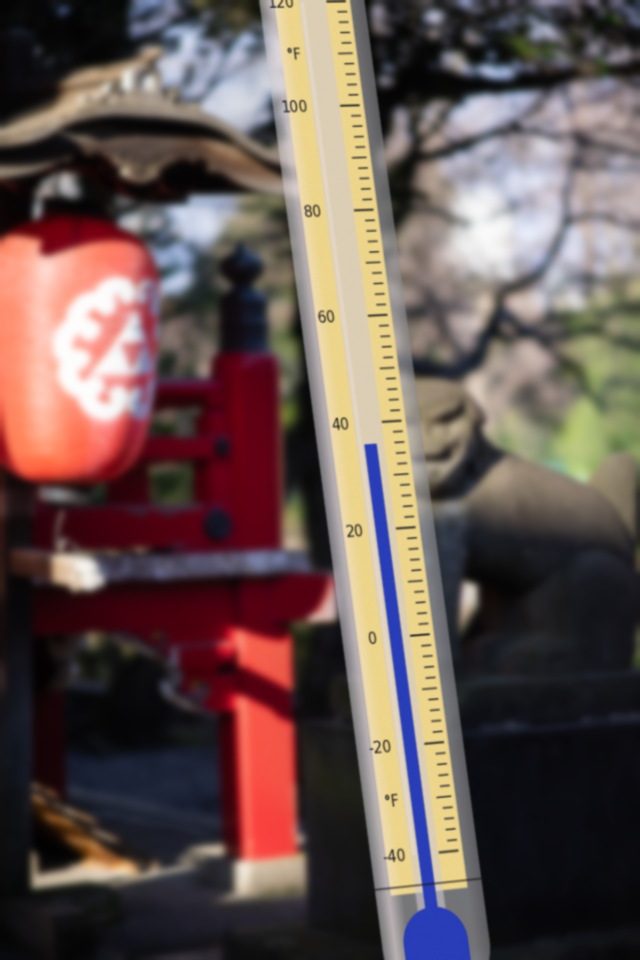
36 °F
